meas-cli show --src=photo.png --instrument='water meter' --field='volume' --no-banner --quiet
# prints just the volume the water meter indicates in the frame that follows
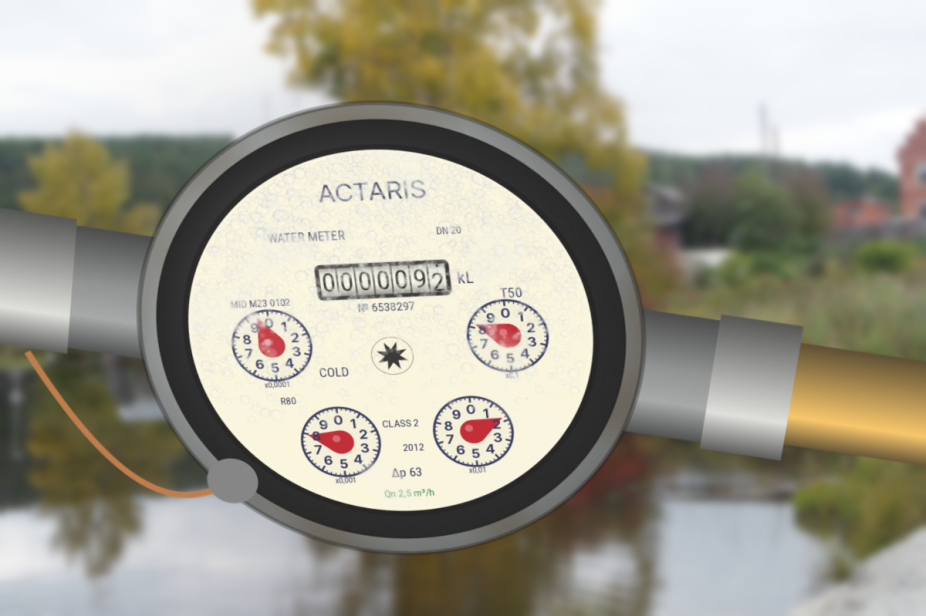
91.8179 kL
